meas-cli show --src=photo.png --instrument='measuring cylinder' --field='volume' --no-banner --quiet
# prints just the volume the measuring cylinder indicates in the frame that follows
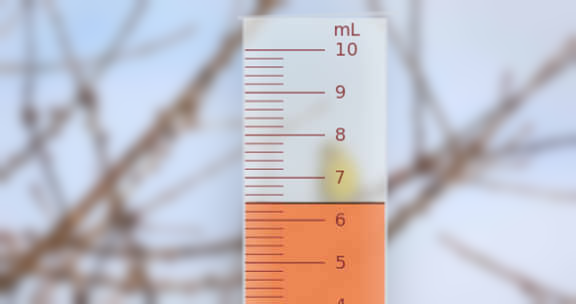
6.4 mL
